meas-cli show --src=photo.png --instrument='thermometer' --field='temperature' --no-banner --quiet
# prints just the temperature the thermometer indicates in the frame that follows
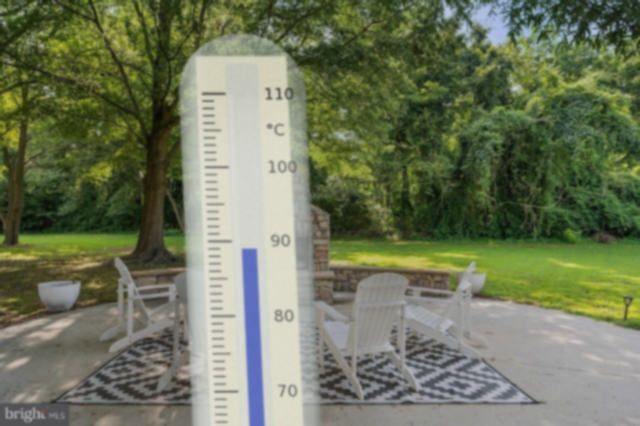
89 °C
